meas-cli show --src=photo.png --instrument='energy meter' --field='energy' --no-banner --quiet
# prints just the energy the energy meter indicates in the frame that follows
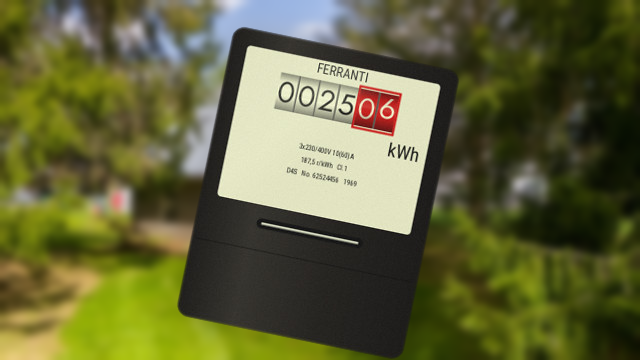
25.06 kWh
